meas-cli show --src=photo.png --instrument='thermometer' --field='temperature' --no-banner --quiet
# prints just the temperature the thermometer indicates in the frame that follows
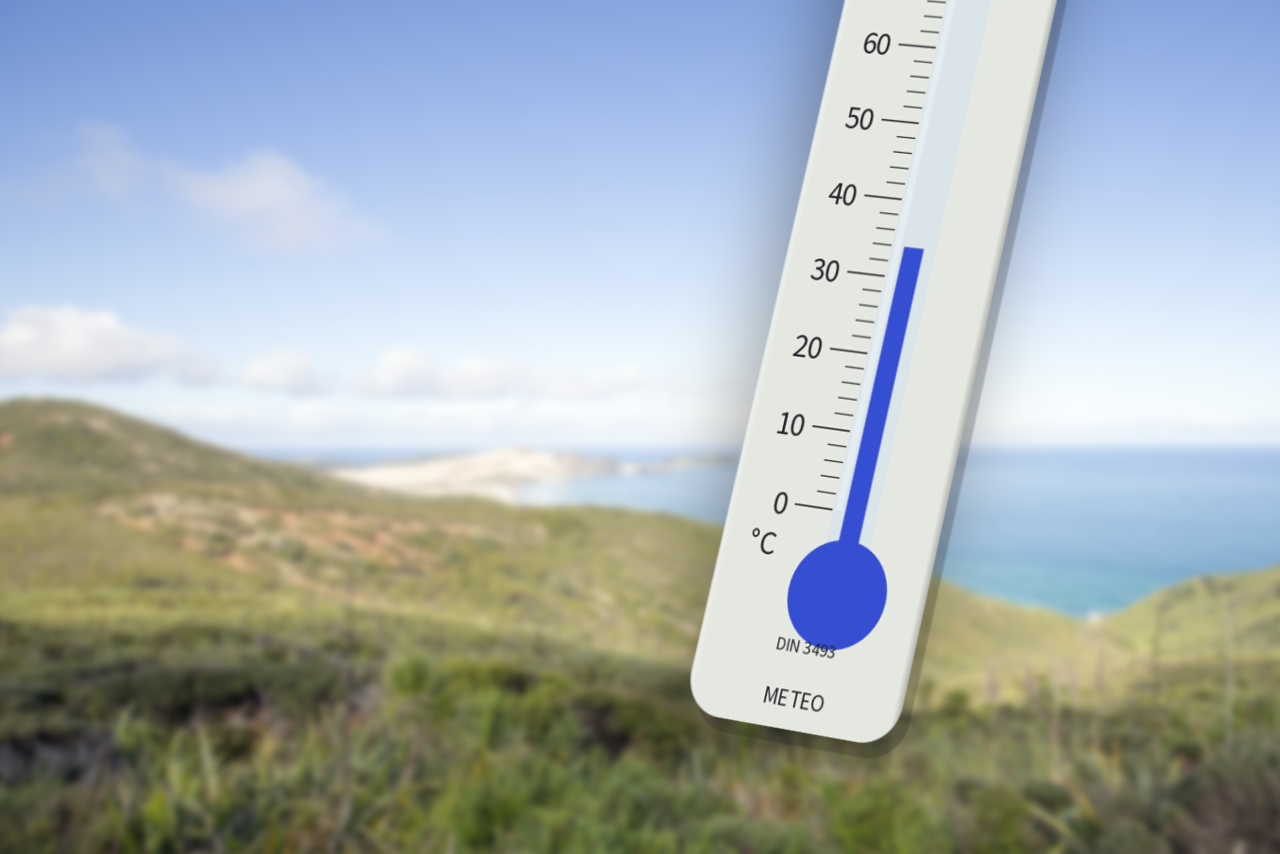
34 °C
